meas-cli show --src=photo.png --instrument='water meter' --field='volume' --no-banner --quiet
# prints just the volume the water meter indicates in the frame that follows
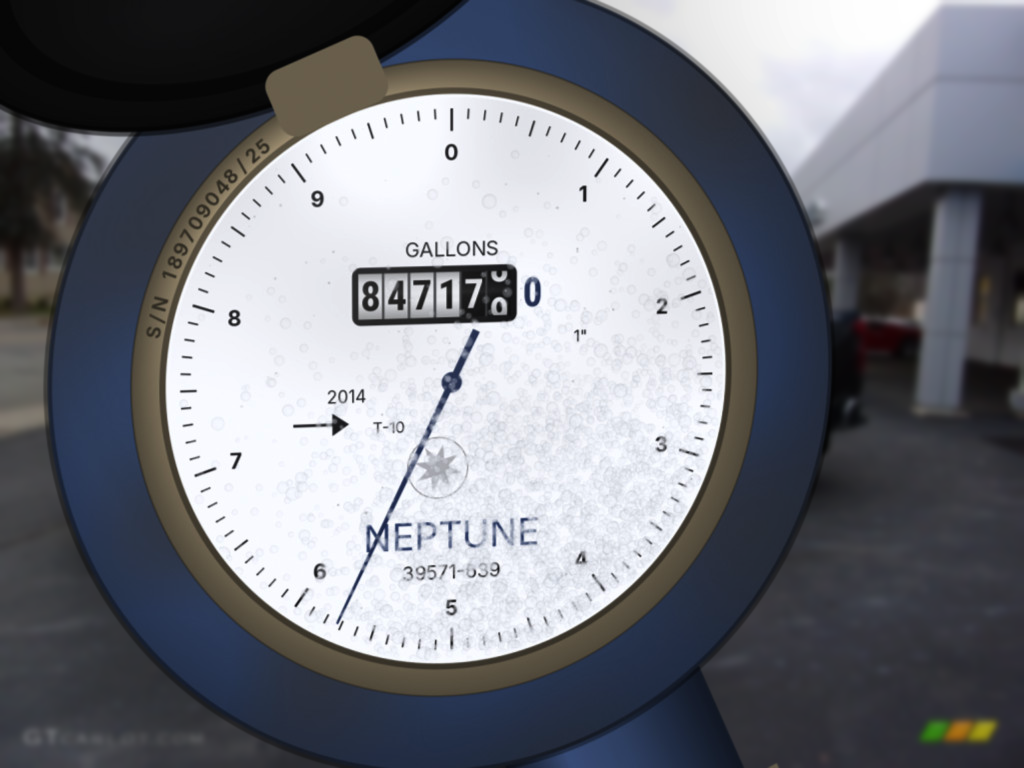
8471785.7 gal
